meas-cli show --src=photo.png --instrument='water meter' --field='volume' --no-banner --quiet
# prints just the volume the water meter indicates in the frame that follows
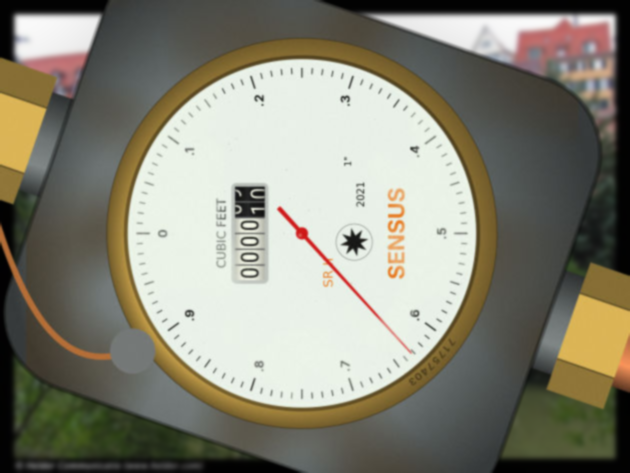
9.63 ft³
